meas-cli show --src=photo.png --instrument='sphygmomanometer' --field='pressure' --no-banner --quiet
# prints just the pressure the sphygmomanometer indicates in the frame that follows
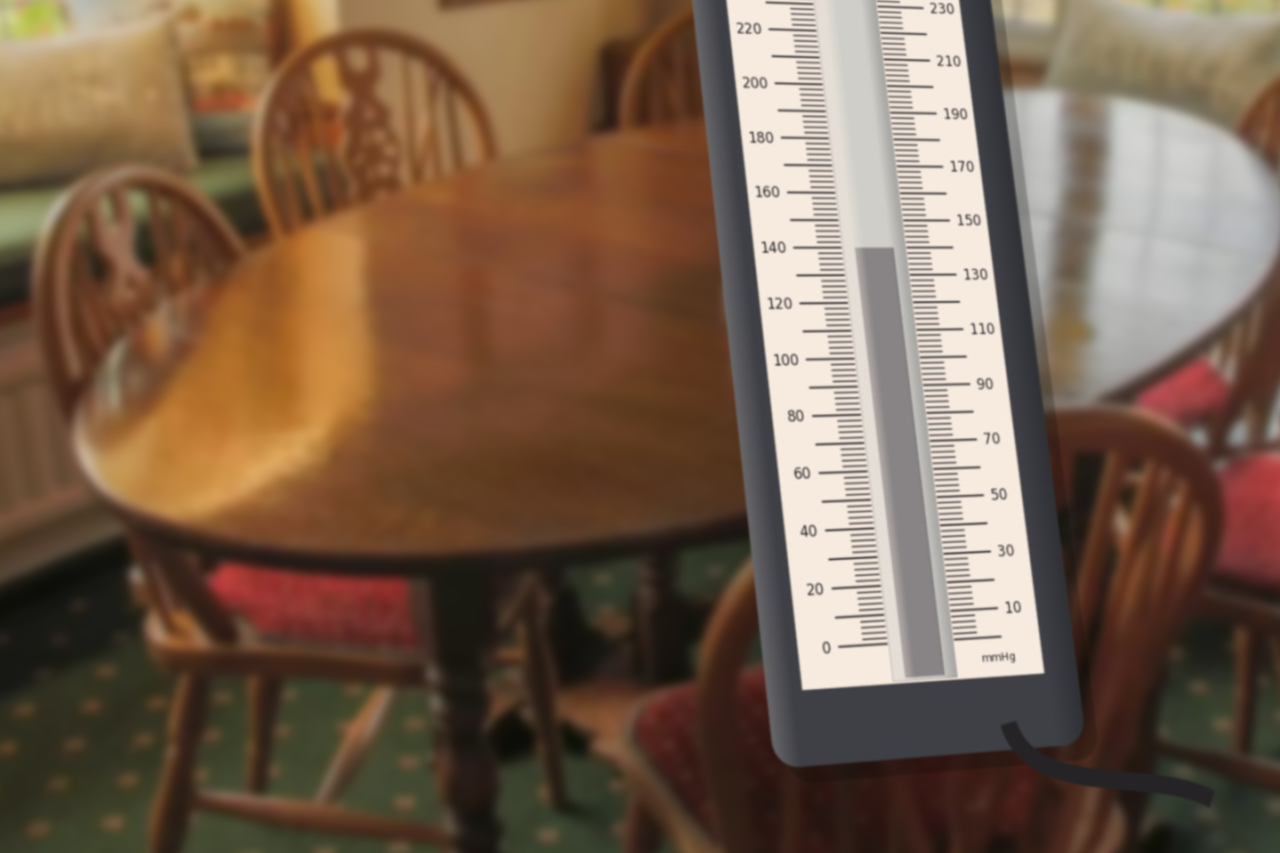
140 mmHg
